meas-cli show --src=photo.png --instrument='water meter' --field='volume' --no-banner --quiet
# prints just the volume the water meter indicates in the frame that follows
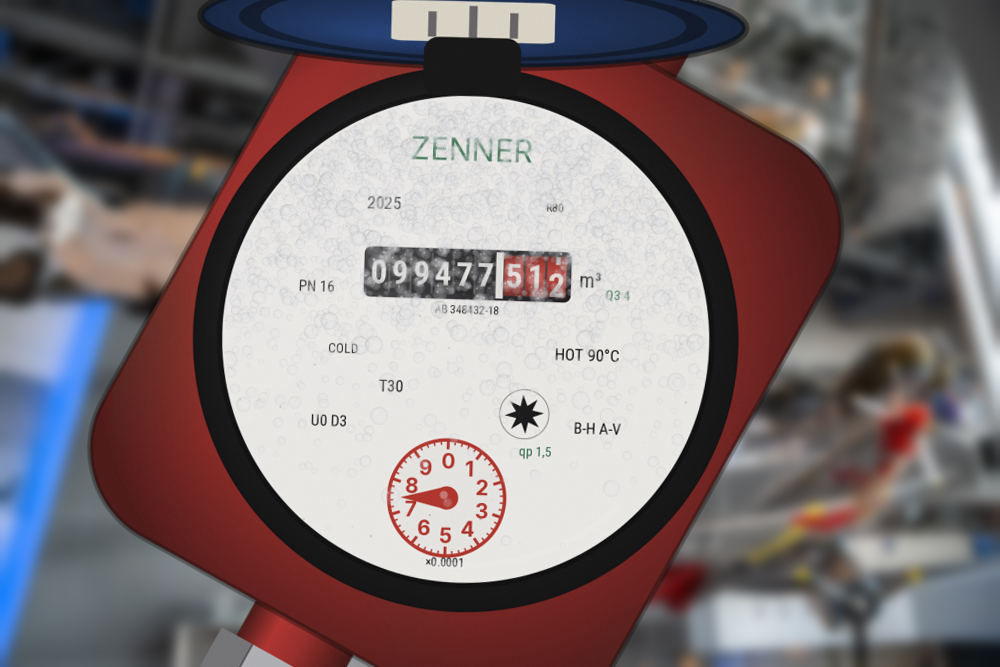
99477.5117 m³
